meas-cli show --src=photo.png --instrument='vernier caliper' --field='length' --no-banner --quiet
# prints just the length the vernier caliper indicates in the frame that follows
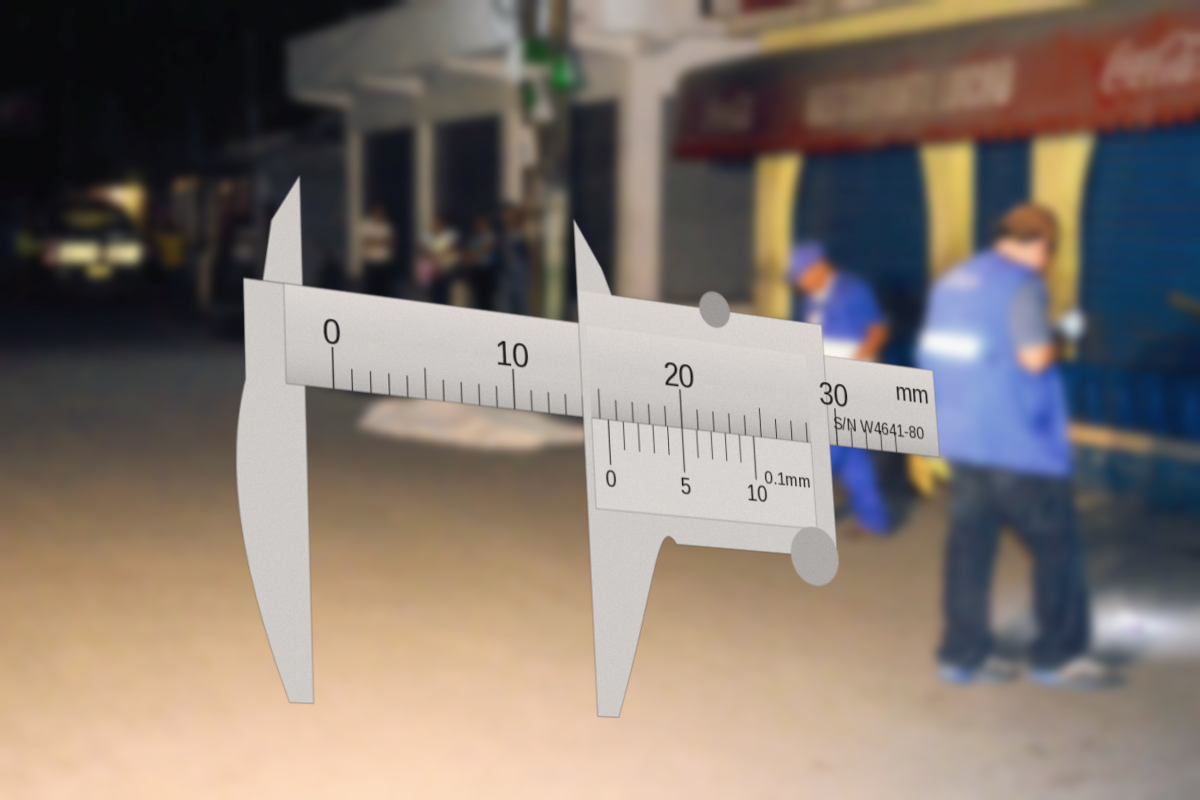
15.5 mm
